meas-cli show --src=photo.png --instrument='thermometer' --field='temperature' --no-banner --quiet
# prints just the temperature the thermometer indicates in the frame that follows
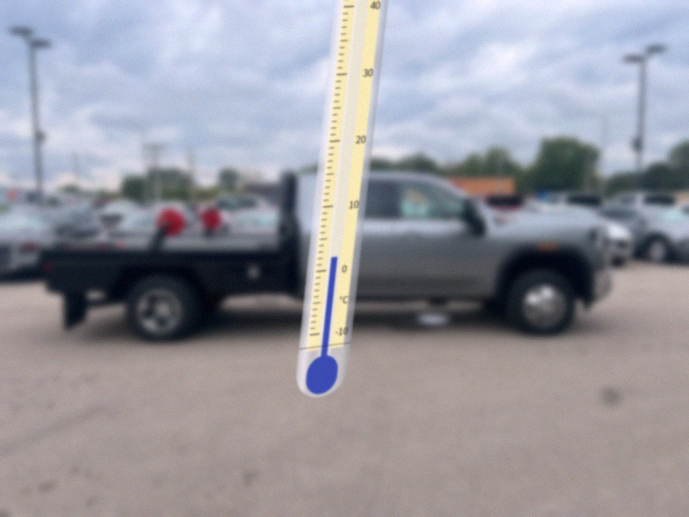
2 °C
